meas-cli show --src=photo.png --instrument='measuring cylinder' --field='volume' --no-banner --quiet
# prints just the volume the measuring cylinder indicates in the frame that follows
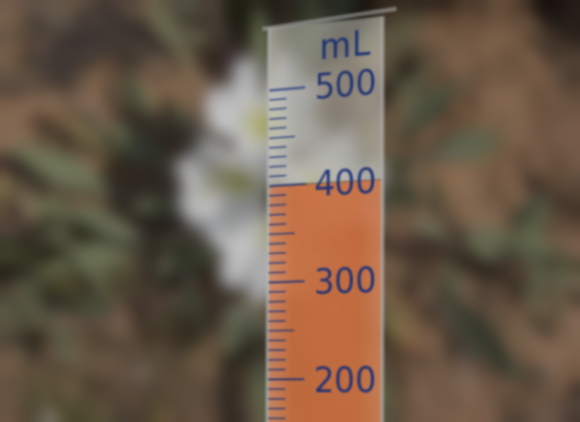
400 mL
